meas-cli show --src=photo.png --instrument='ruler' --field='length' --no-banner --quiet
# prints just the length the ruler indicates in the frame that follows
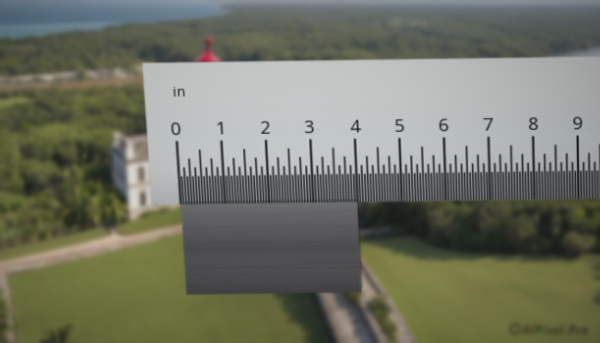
4 in
